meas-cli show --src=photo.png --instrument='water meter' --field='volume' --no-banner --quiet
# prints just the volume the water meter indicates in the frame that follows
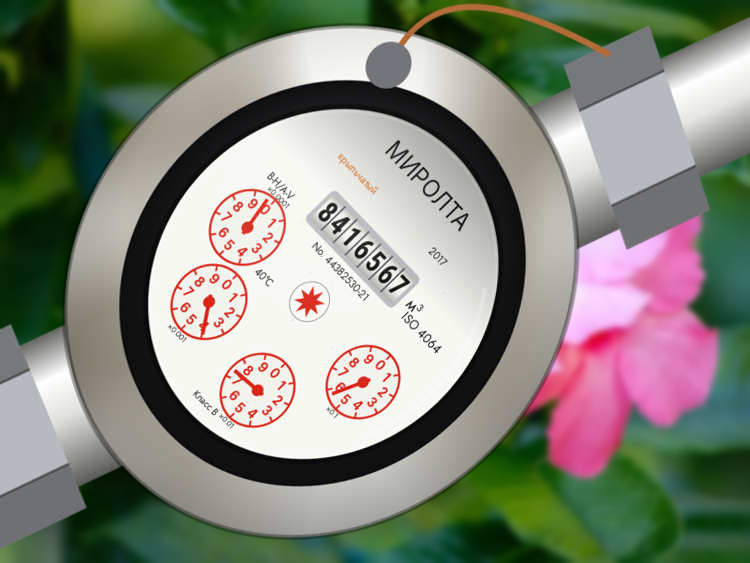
8416567.5739 m³
